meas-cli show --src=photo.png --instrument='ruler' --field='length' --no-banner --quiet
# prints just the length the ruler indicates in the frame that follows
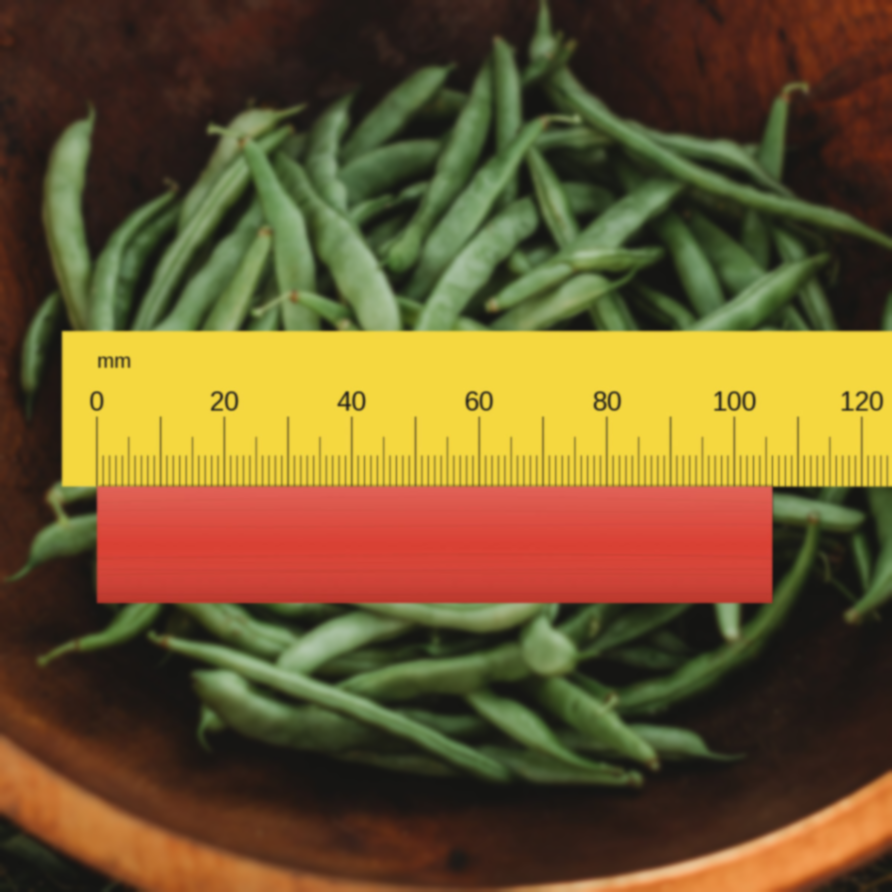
106 mm
